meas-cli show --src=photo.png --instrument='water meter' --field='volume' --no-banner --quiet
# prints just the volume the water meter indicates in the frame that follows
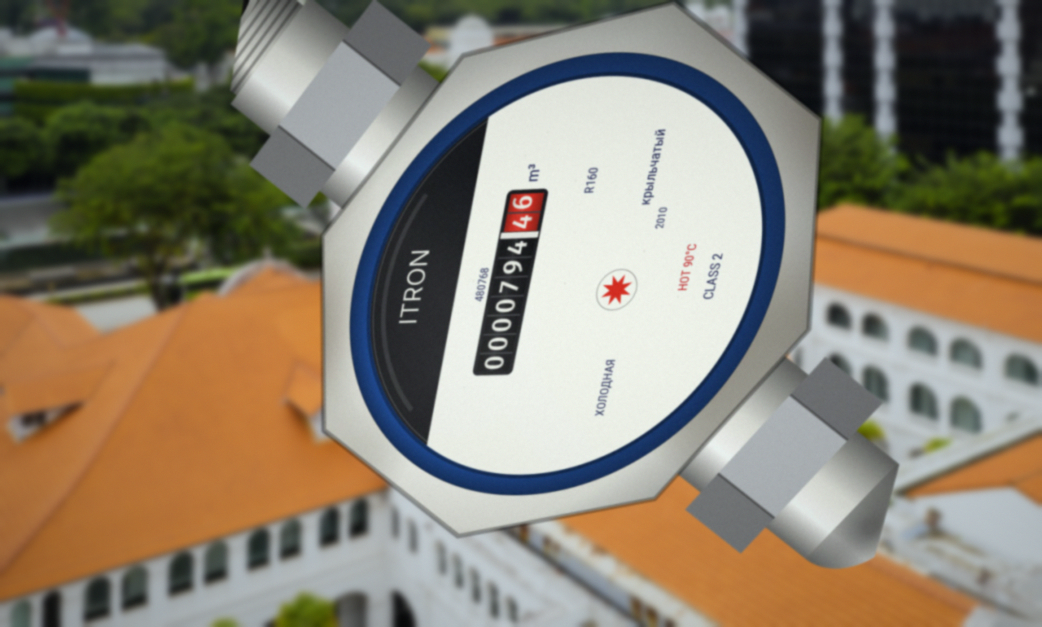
794.46 m³
